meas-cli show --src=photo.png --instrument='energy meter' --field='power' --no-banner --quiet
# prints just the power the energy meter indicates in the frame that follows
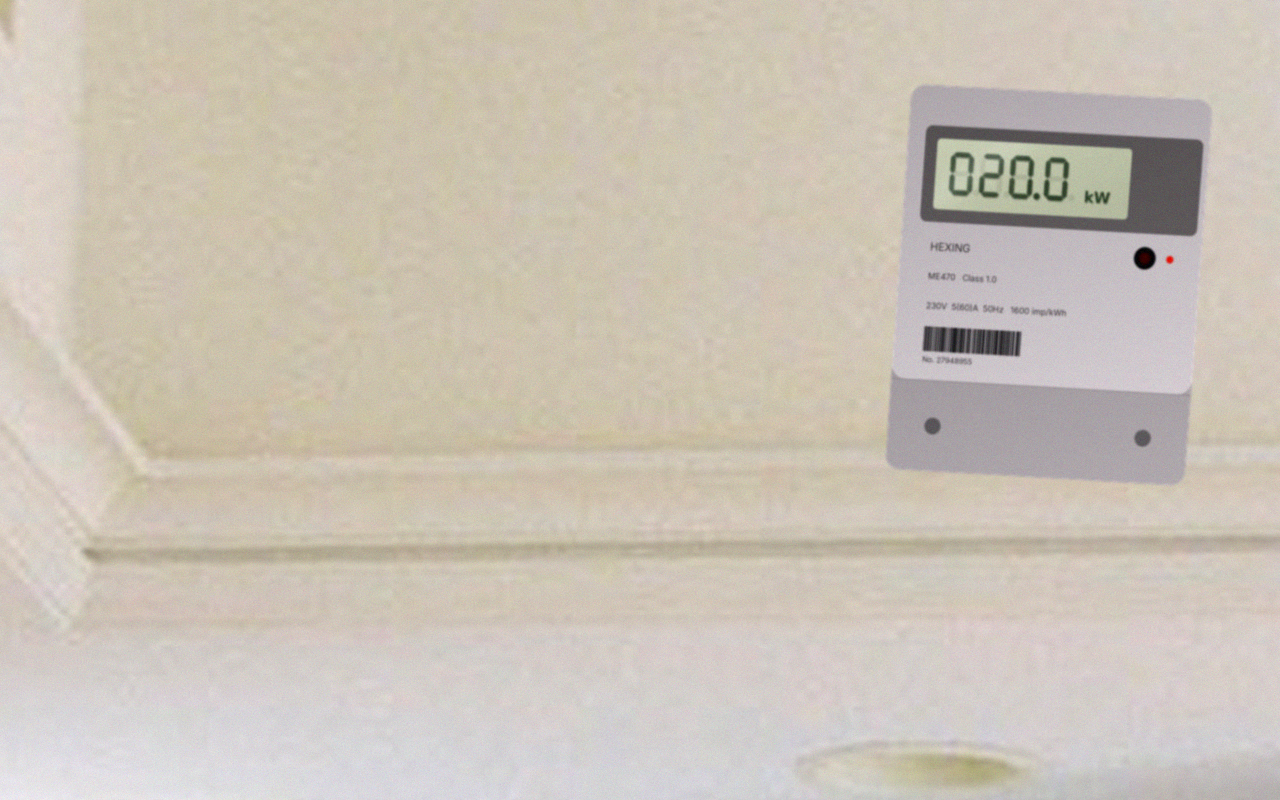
20.0 kW
